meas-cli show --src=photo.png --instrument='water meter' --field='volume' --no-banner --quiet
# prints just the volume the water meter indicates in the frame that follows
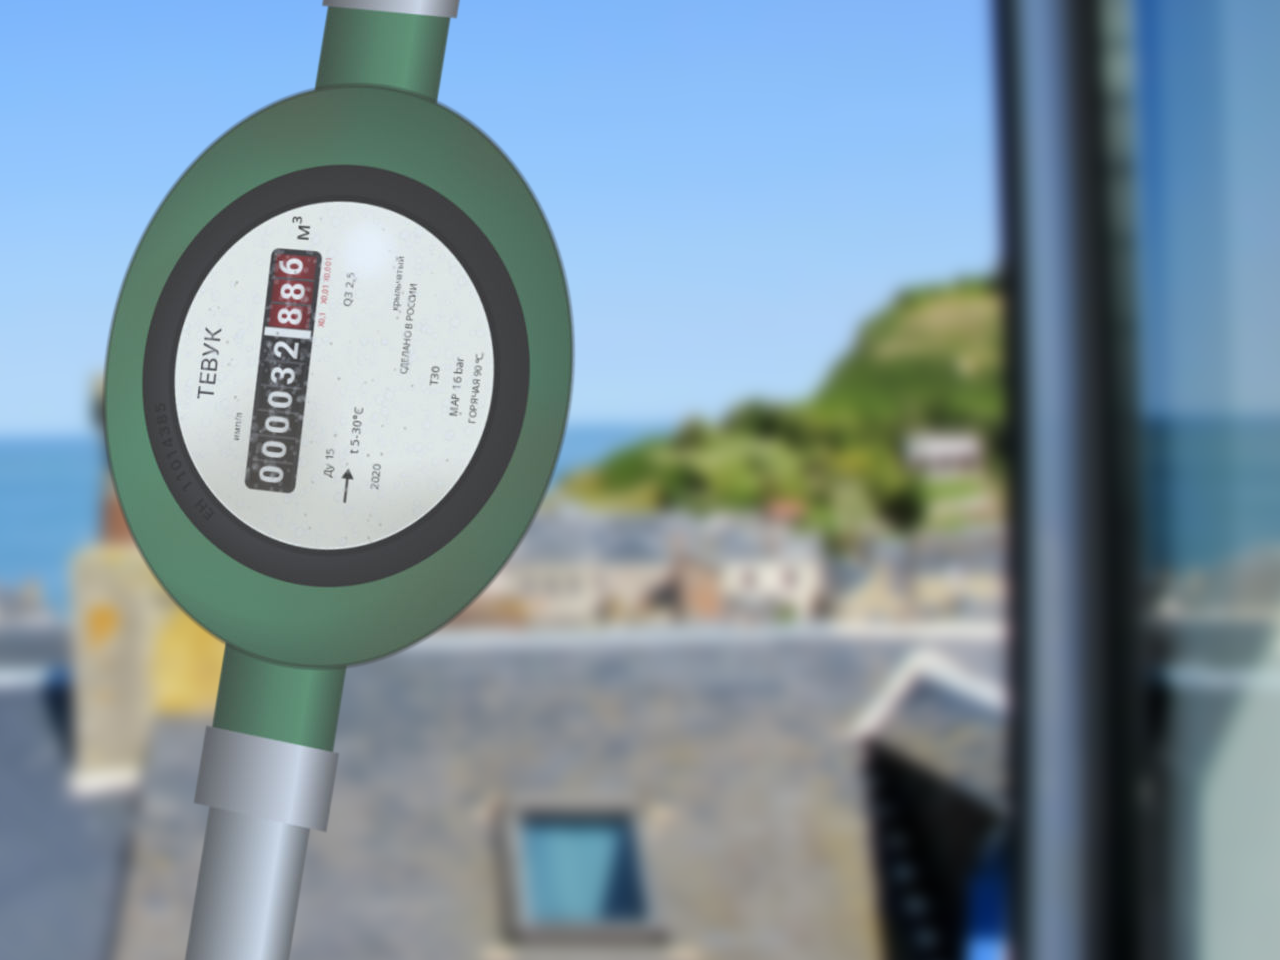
32.886 m³
